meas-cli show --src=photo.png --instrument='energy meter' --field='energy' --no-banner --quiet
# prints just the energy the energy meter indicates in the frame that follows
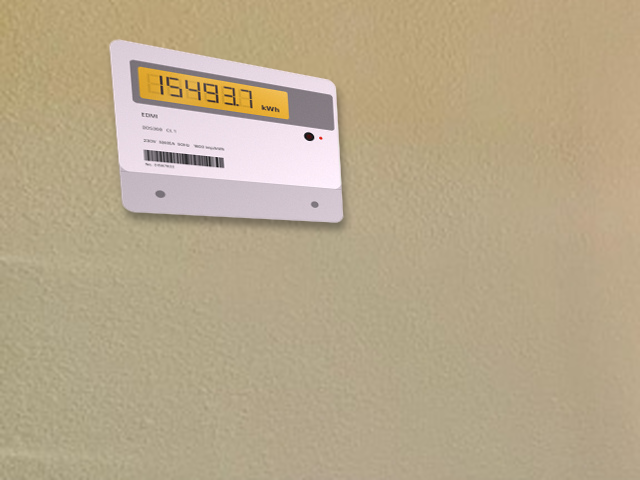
15493.7 kWh
